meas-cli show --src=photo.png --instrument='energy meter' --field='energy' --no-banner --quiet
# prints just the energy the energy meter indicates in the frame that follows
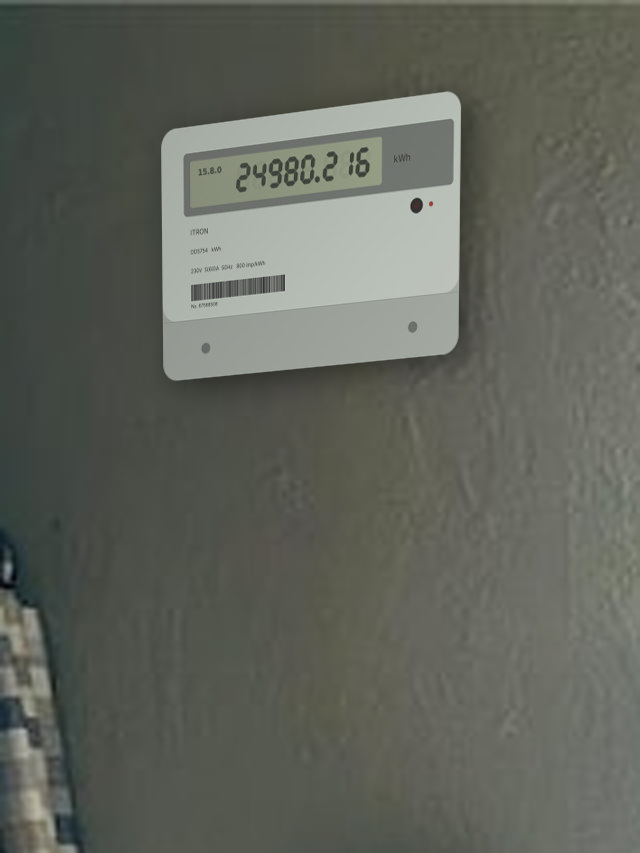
24980.216 kWh
